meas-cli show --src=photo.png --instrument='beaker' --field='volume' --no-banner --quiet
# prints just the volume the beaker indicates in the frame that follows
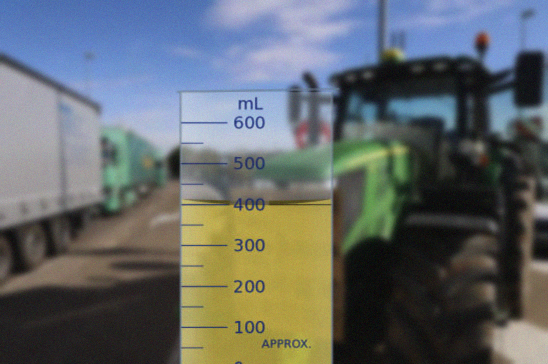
400 mL
